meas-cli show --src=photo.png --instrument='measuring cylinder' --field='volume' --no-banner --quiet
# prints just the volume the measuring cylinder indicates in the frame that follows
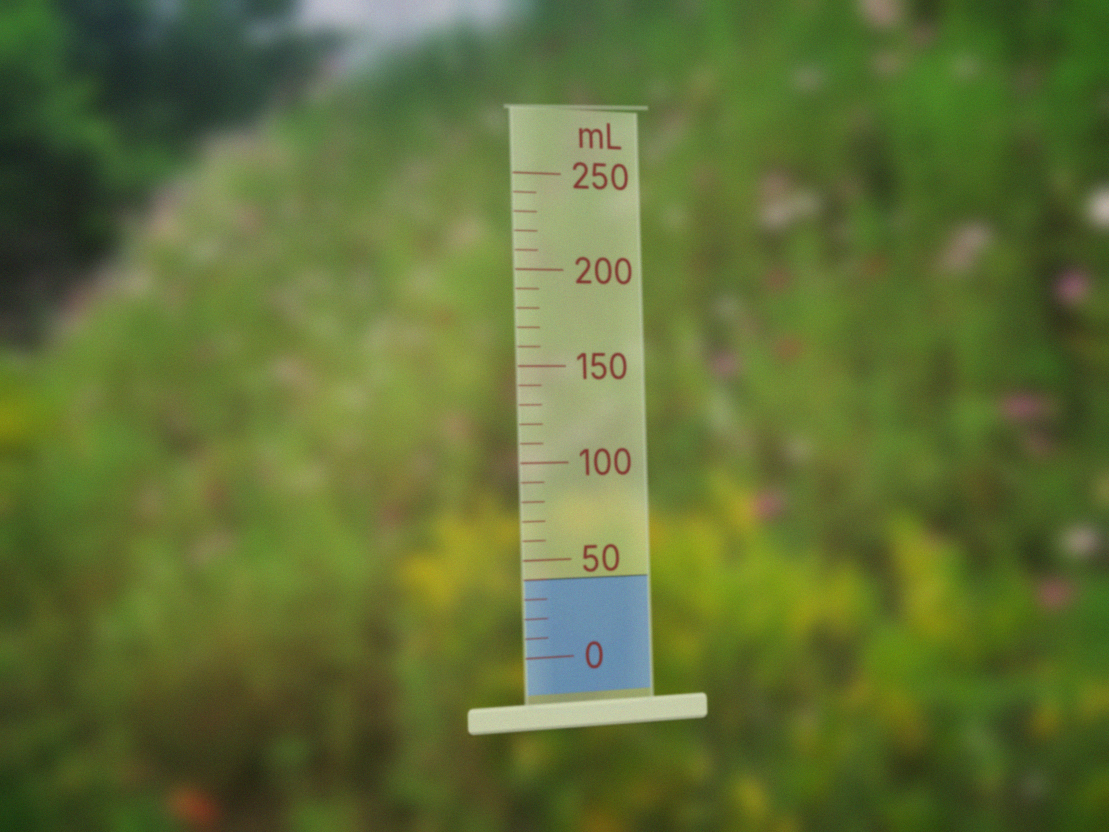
40 mL
